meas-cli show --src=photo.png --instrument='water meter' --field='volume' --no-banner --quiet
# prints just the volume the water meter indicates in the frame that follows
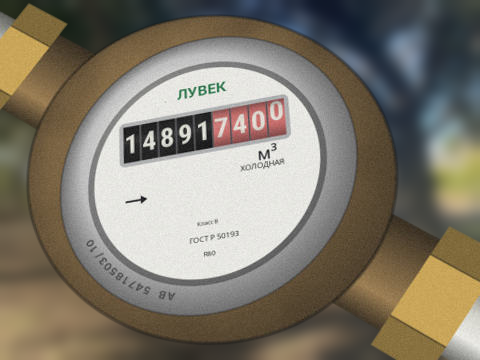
14891.7400 m³
